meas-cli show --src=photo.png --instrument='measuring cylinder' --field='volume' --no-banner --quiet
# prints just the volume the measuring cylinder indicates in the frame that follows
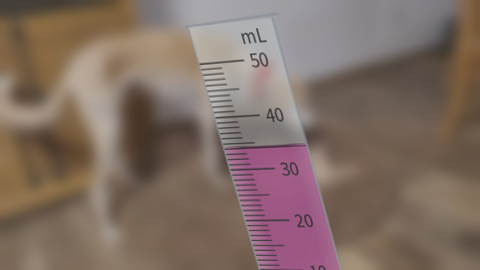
34 mL
